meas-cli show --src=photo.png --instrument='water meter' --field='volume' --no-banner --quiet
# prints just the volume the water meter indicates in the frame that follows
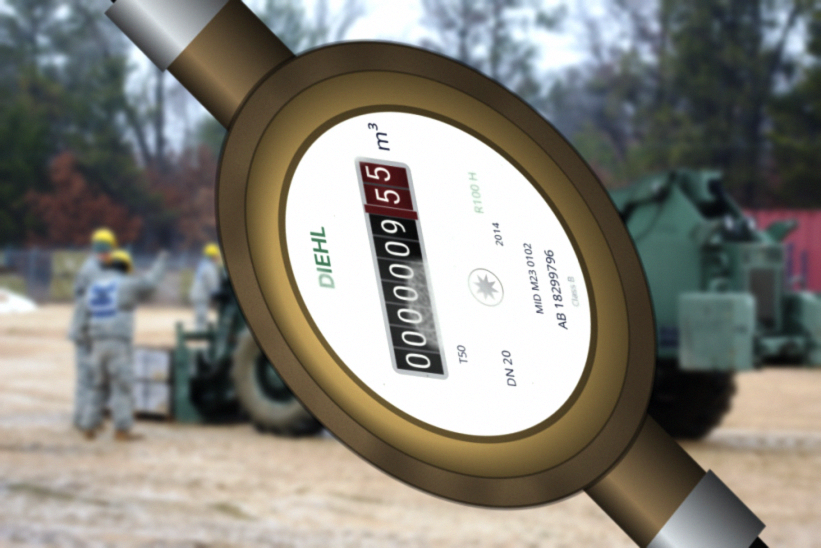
9.55 m³
